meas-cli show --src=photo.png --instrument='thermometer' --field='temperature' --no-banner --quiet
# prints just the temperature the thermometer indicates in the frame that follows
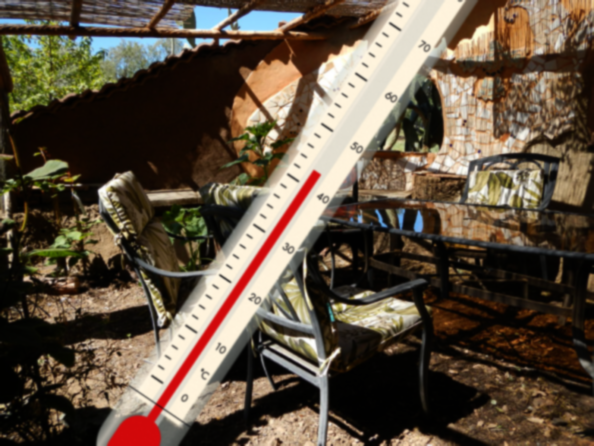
43 °C
